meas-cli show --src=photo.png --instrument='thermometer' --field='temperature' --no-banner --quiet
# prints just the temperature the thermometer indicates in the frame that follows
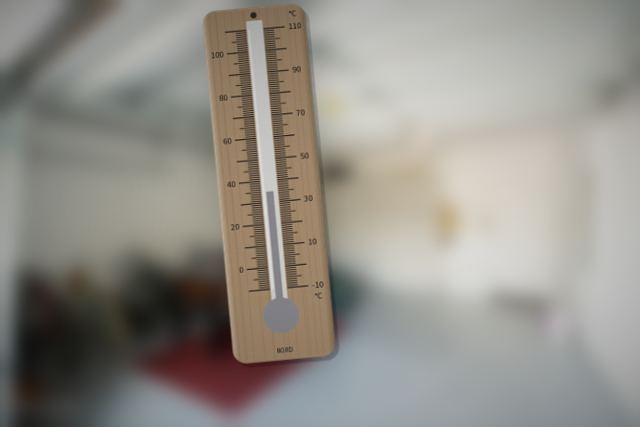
35 °C
